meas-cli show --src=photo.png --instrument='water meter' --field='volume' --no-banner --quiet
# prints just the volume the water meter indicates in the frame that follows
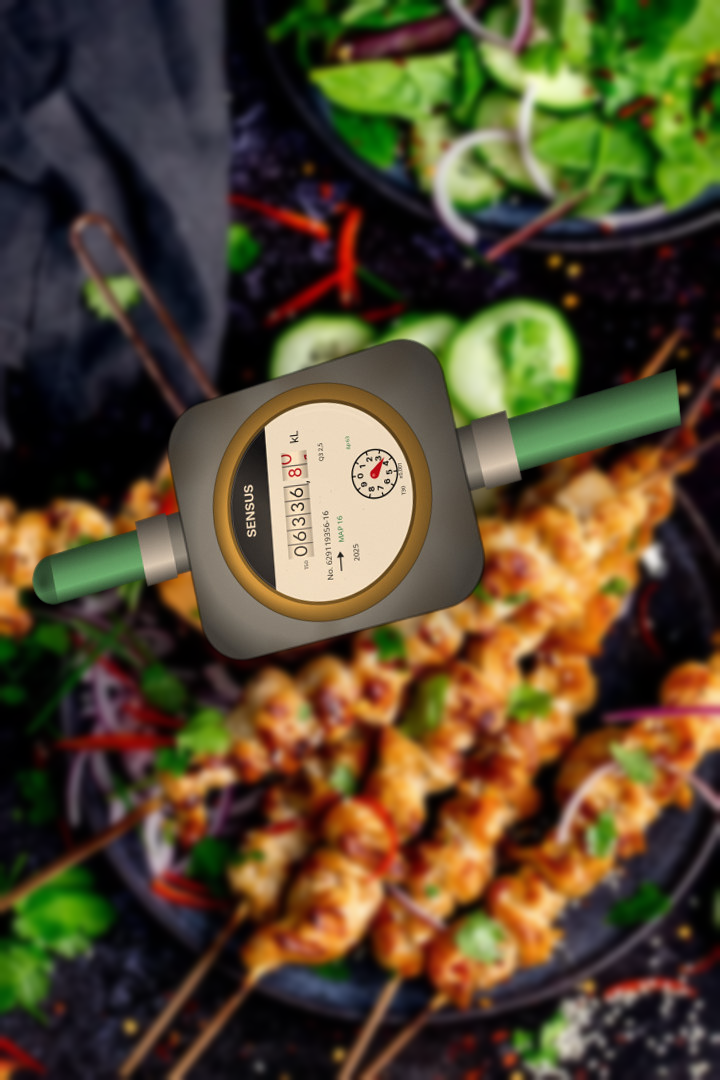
6336.803 kL
